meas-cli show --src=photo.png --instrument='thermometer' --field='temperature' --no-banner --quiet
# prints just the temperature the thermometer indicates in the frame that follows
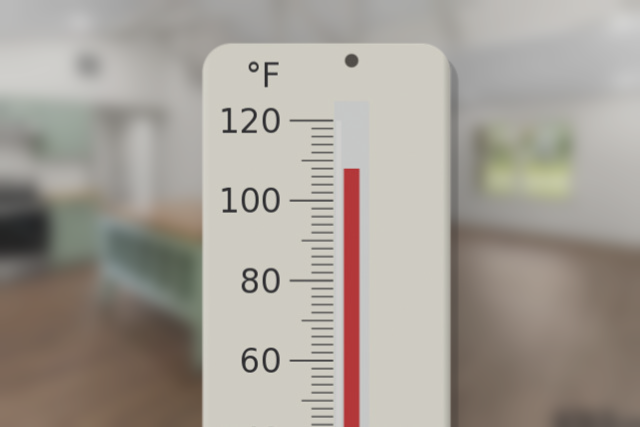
108 °F
